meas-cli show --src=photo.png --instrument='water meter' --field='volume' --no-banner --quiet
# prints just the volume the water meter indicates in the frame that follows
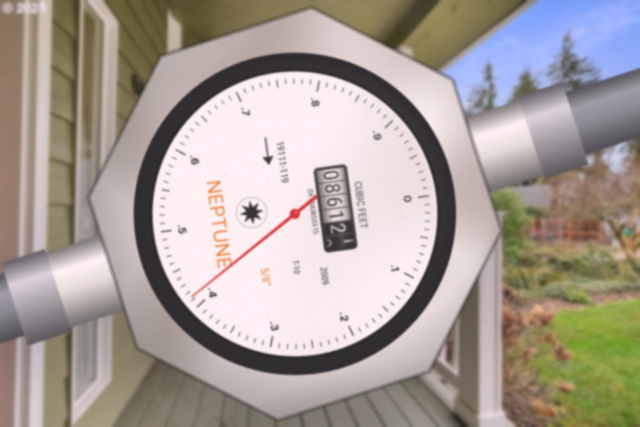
86121.41 ft³
